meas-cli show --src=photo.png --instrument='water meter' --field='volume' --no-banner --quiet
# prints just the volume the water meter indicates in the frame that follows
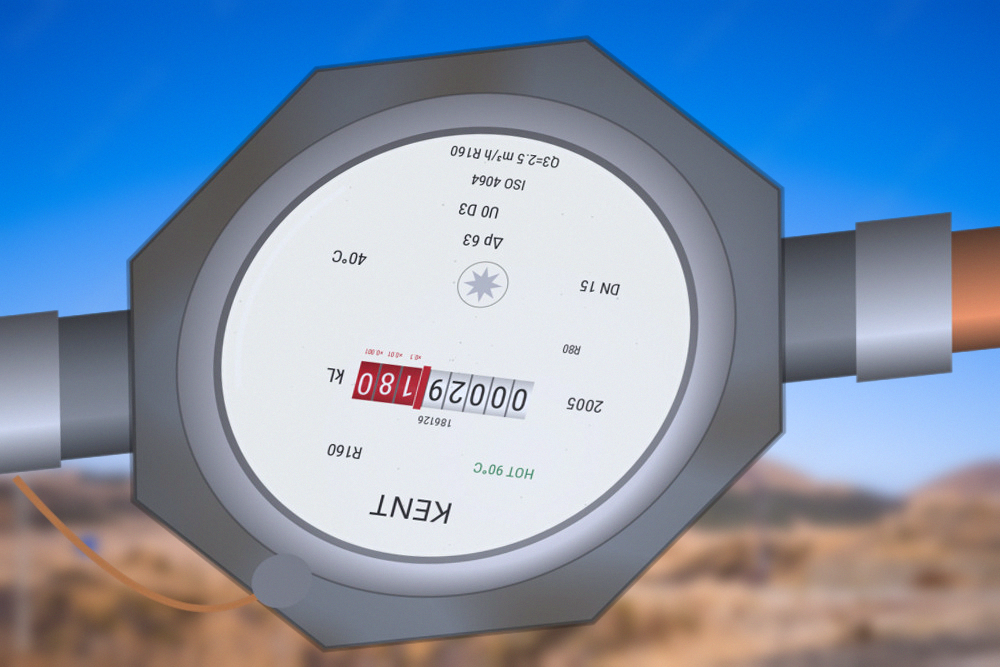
29.180 kL
